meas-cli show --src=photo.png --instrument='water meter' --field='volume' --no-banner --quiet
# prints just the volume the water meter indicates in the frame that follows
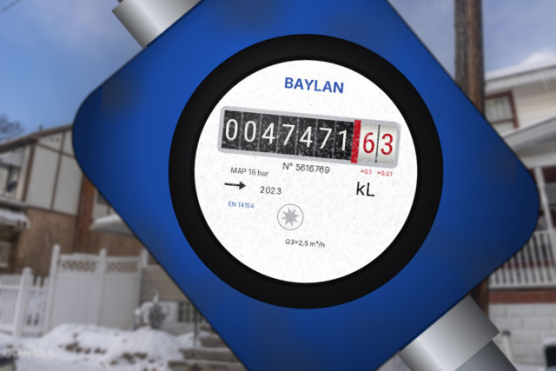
47471.63 kL
